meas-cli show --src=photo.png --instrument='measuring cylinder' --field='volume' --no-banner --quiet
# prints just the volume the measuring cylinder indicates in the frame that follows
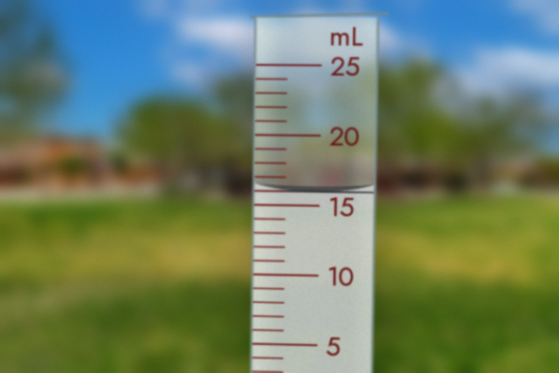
16 mL
